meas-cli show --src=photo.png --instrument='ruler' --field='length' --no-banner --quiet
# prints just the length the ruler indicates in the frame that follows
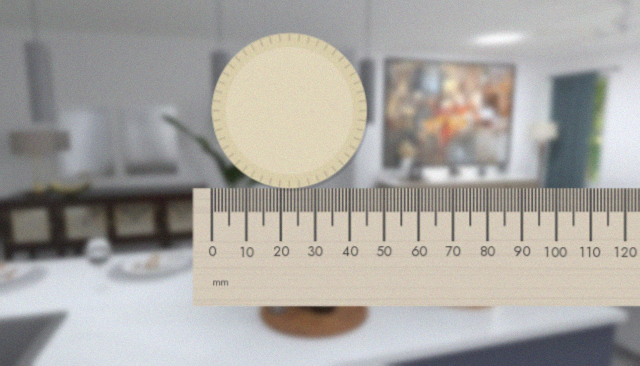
45 mm
